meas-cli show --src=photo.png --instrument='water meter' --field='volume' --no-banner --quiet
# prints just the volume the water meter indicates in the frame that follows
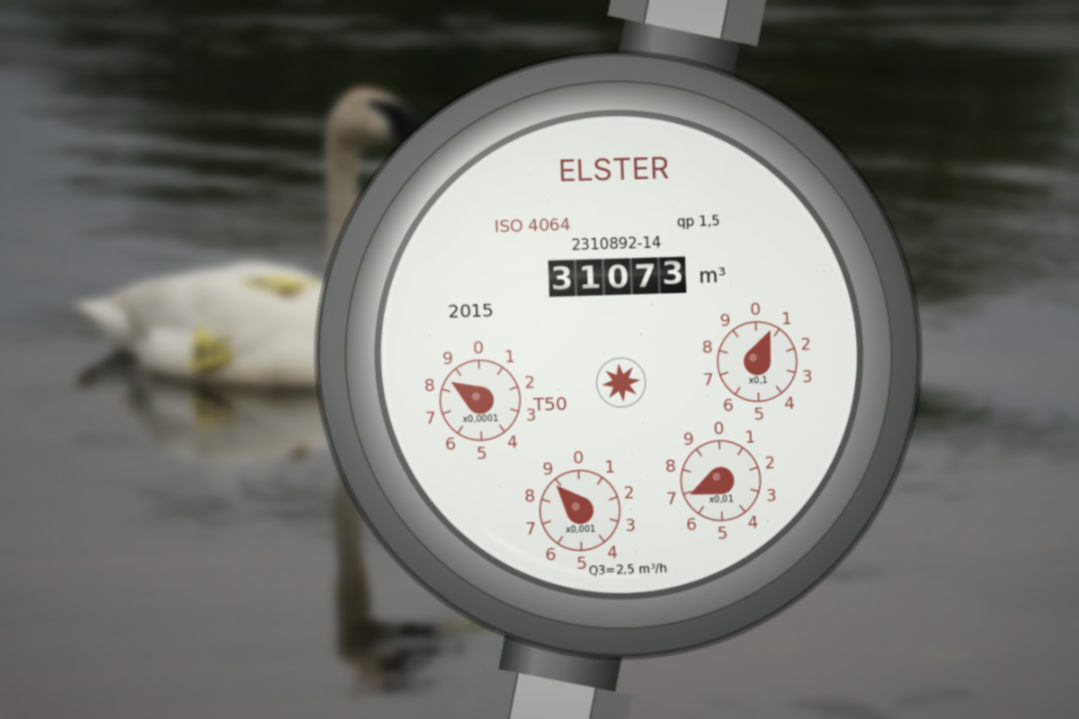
31073.0688 m³
